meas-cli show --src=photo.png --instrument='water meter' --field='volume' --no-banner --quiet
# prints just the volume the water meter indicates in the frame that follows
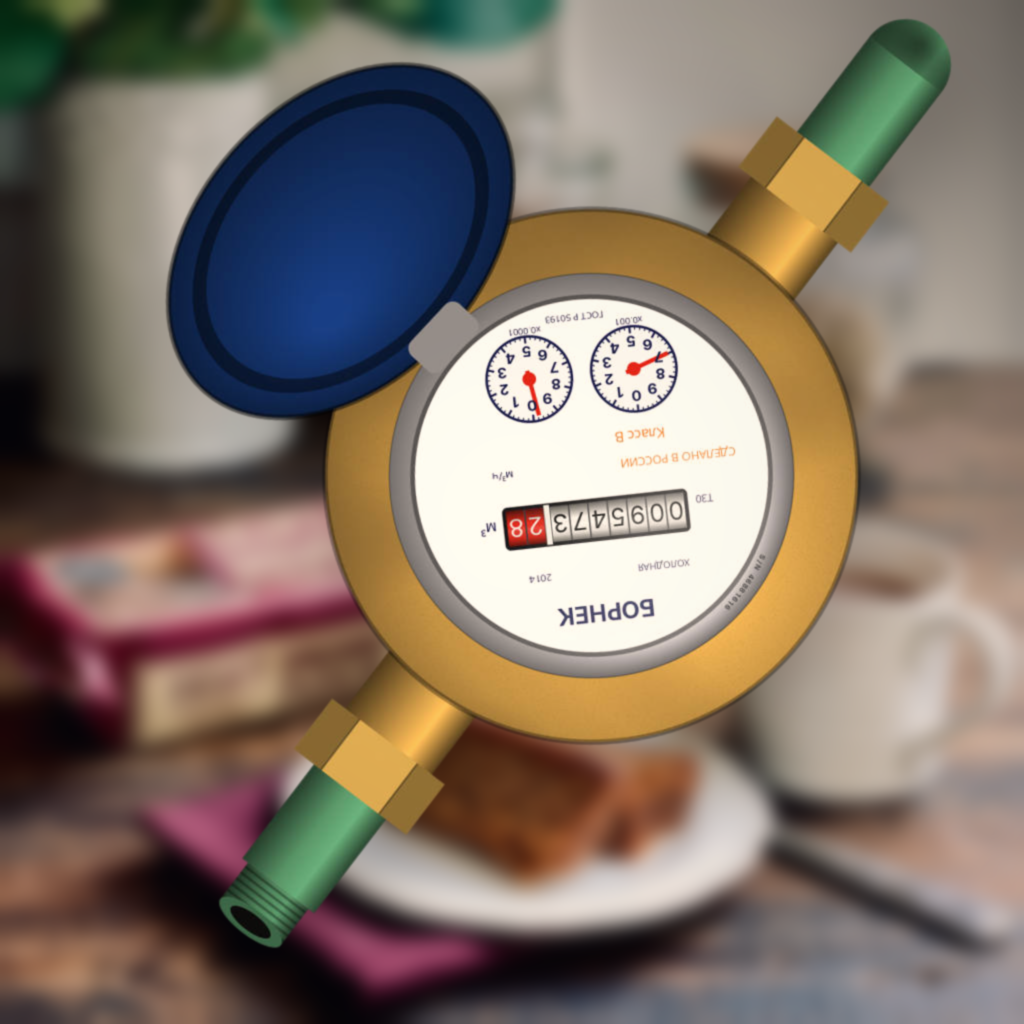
95473.2869 m³
